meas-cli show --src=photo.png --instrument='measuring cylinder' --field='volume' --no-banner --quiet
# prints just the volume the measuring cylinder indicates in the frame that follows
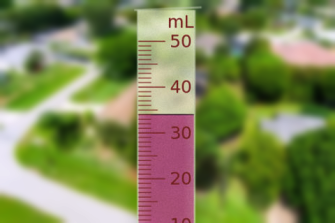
34 mL
